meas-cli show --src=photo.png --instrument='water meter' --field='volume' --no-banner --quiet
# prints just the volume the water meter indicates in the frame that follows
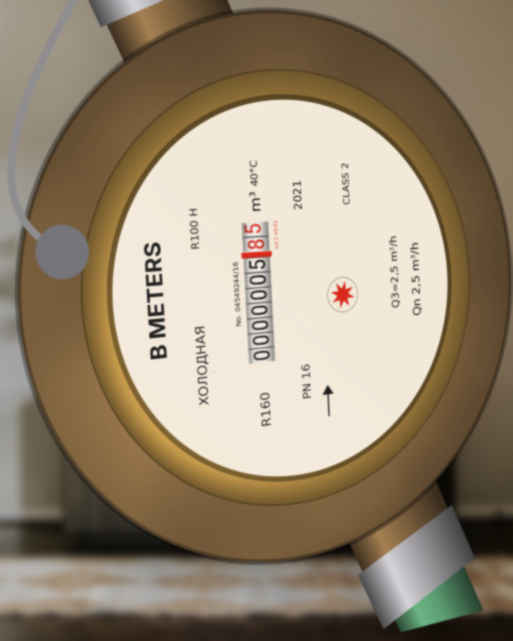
5.85 m³
